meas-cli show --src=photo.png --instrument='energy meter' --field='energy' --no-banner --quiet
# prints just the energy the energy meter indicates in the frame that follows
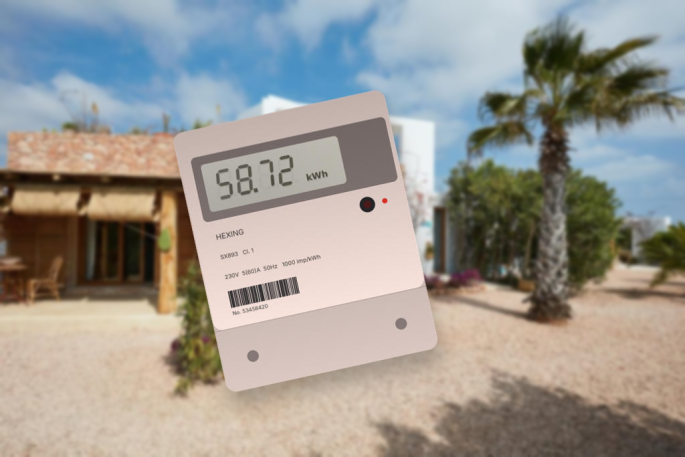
58.72 kWh
